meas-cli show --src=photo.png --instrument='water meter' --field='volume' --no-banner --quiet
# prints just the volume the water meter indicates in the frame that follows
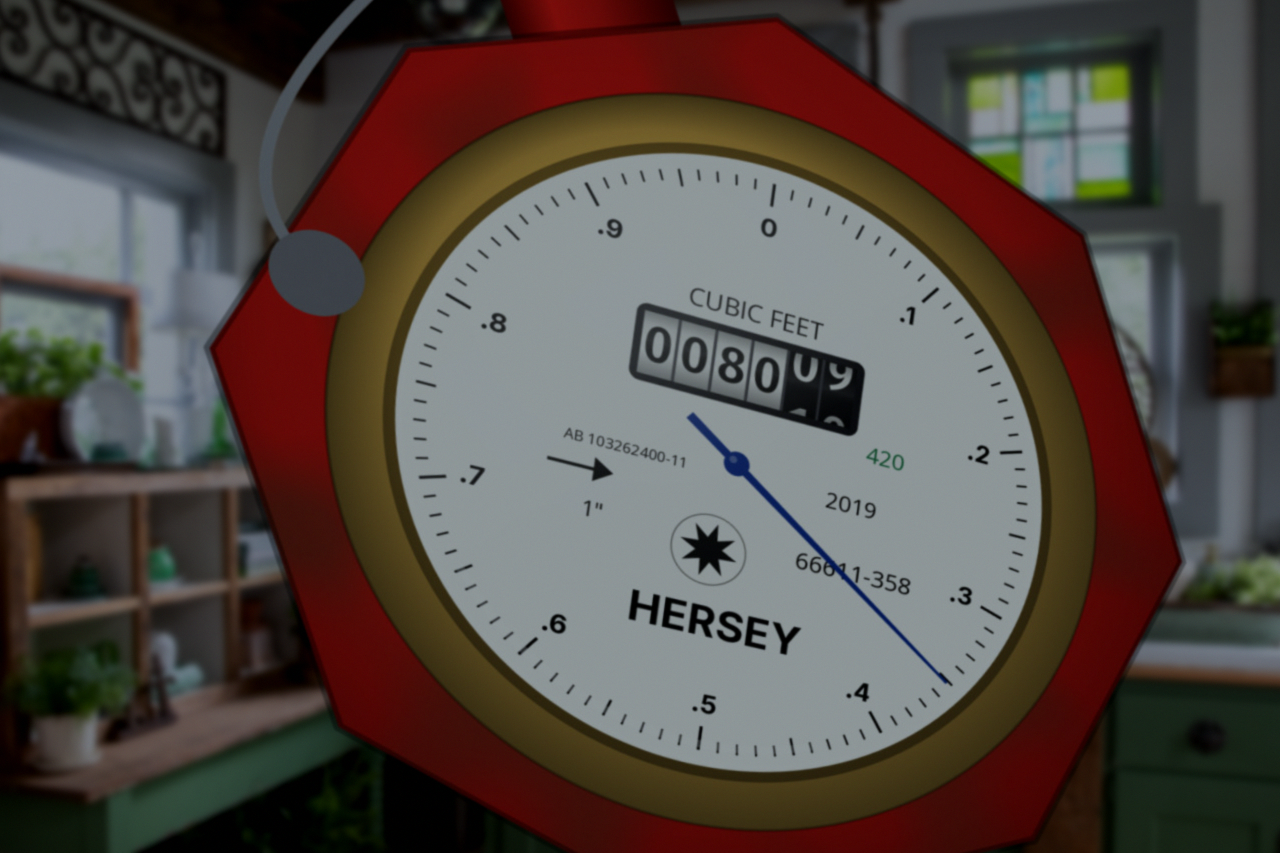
8009.35 ft³
